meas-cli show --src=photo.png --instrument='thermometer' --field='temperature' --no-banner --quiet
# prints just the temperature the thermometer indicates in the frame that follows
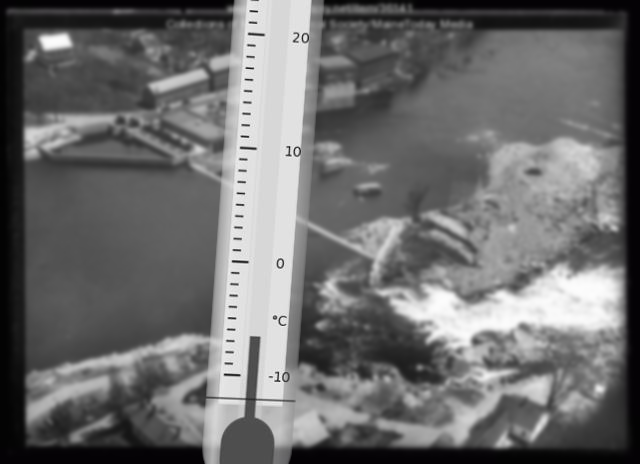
-6.5 °C
